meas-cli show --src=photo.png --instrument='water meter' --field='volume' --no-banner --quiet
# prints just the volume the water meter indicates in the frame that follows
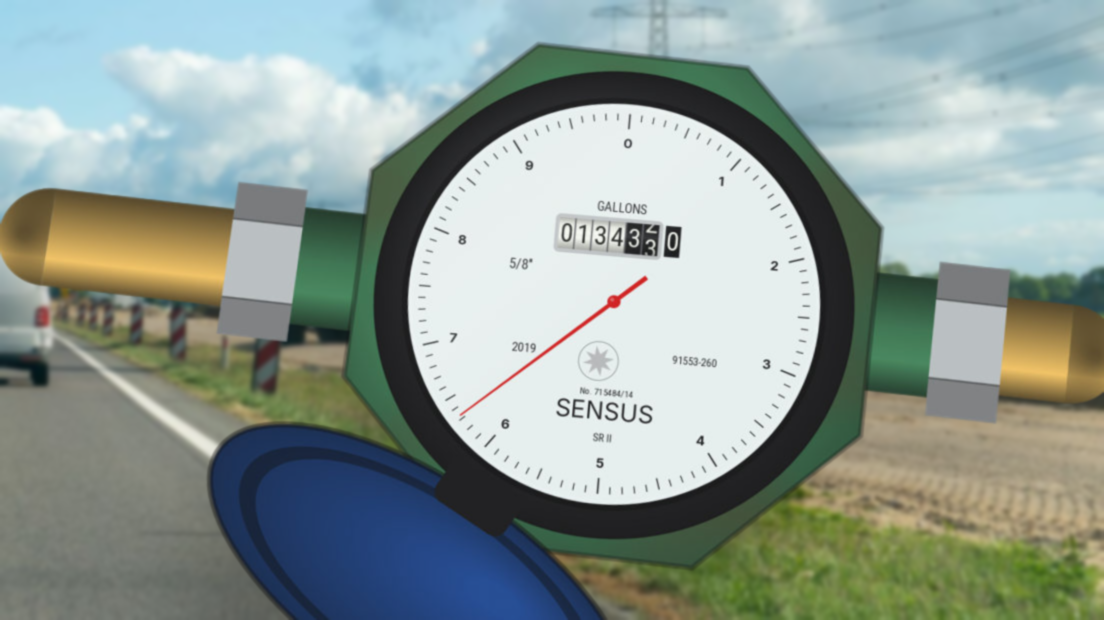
134326.3 gal
